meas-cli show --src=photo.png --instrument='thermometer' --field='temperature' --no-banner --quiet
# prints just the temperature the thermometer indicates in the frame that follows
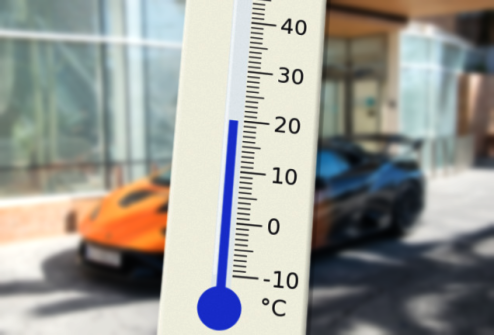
20 °C
